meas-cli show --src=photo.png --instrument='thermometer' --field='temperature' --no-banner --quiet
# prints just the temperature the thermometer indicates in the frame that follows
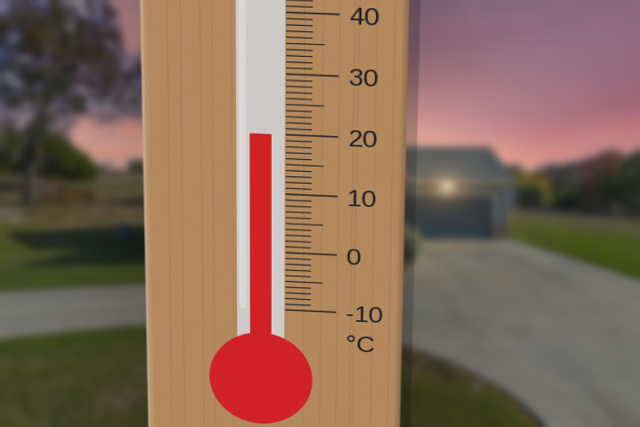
20 °C
